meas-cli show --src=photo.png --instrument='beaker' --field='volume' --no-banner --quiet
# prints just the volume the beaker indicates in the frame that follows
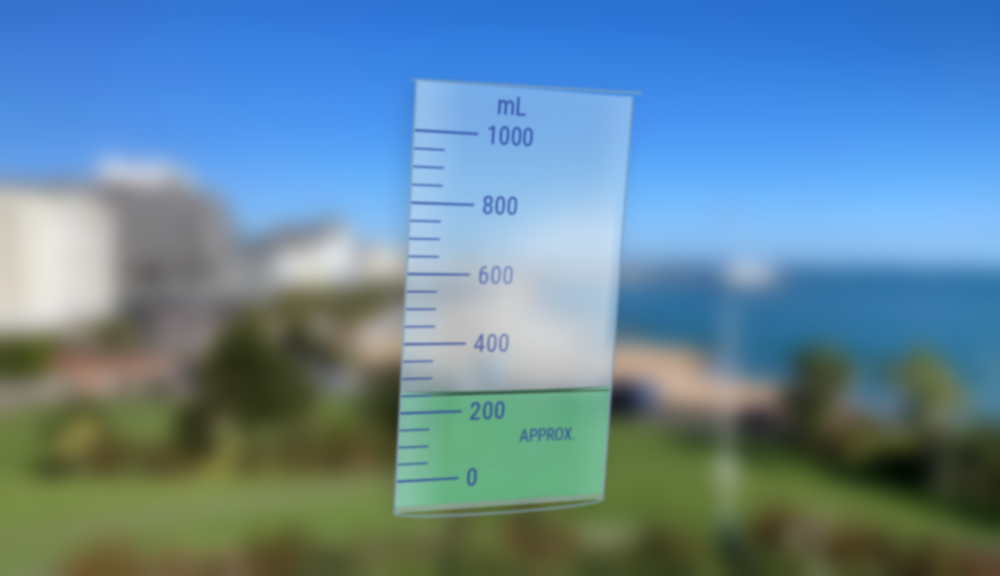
250 mL
